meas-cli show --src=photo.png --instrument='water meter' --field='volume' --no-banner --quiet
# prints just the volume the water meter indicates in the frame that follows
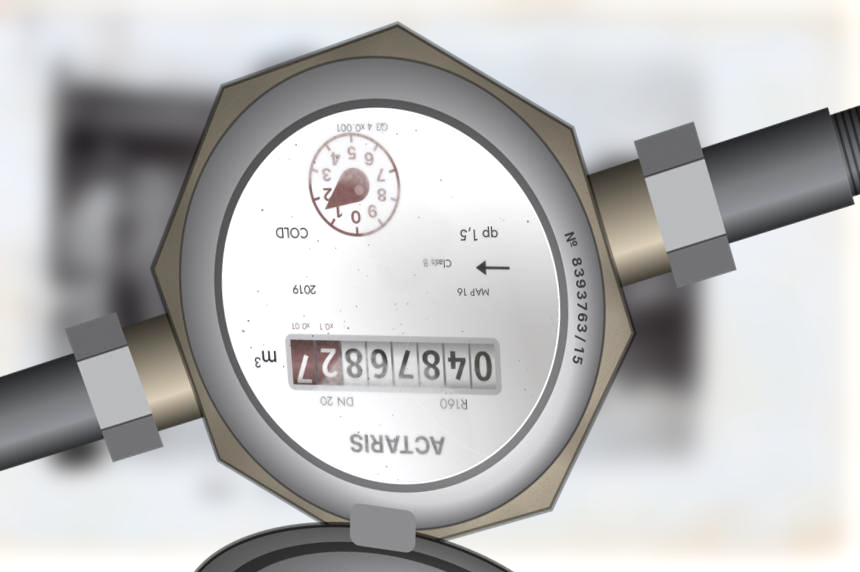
48768.271 m³
